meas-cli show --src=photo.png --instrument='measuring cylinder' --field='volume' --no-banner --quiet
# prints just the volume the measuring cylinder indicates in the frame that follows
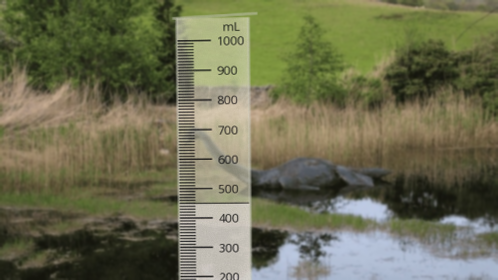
450 mL
